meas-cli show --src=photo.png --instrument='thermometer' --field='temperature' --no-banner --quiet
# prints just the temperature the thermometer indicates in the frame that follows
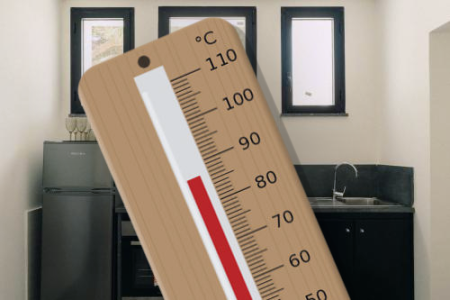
87 °C
